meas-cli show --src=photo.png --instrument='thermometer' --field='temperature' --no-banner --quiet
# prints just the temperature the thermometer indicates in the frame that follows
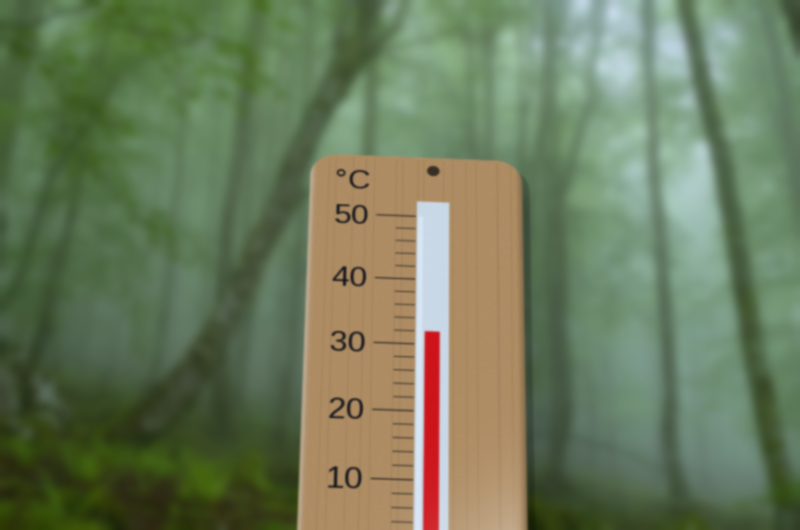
32 °C
